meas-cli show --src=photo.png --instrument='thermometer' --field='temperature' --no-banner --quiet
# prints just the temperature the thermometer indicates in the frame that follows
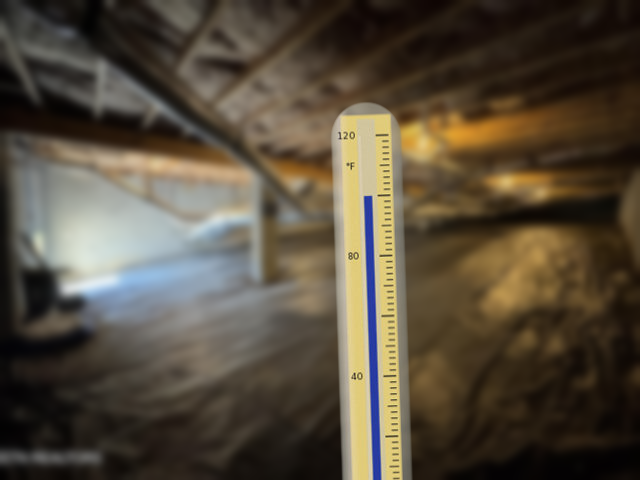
100 °F
